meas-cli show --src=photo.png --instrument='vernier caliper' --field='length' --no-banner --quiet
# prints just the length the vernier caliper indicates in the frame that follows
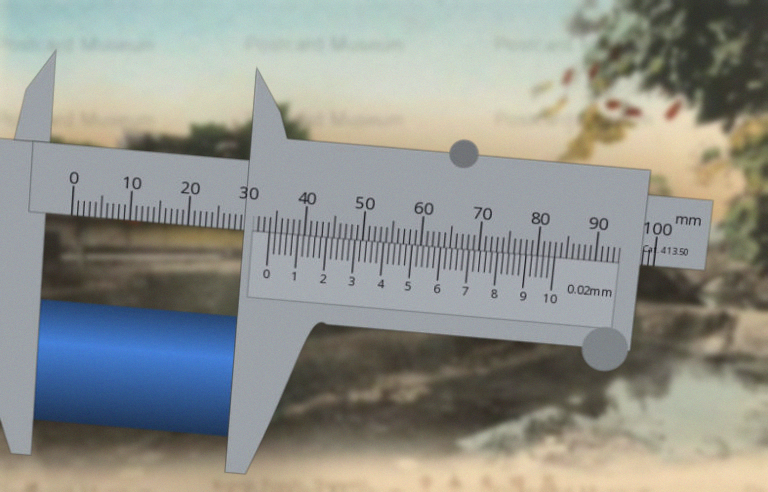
34.0 mm
